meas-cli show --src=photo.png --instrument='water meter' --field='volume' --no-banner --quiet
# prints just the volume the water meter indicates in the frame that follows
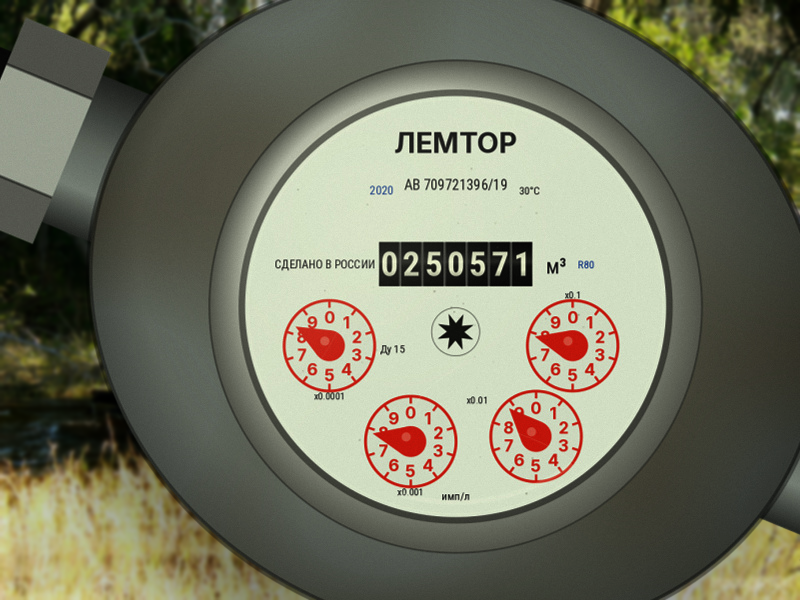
250571.7878 m³
